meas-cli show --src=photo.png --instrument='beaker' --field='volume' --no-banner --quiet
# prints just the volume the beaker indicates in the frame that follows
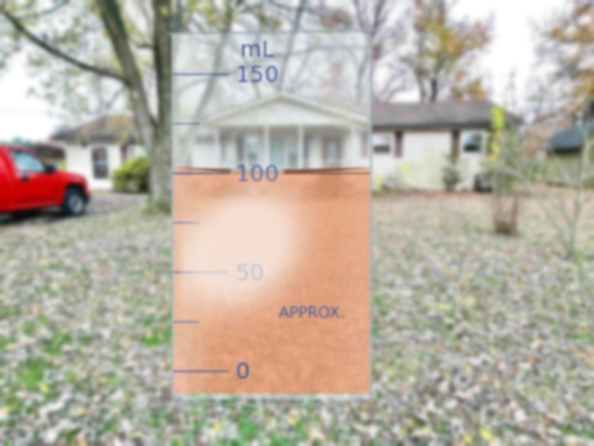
100 mL
